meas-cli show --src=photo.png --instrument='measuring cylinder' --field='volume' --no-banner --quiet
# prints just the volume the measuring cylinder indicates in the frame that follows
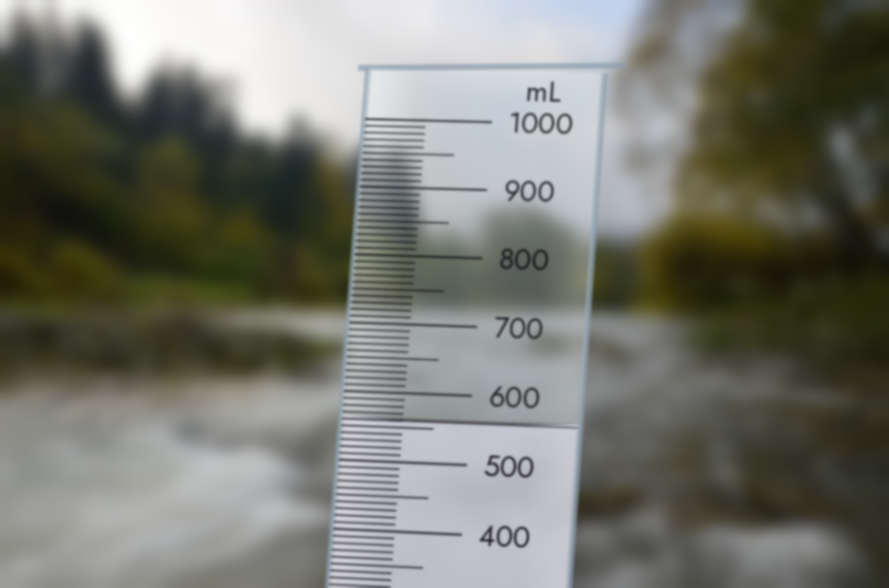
560 mL
